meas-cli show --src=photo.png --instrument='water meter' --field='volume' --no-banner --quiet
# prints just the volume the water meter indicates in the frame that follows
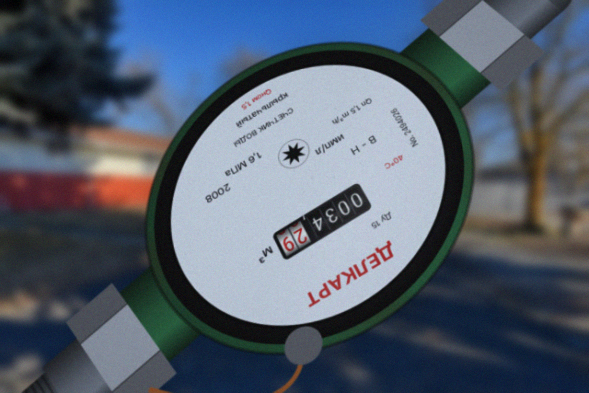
34.29 m³
